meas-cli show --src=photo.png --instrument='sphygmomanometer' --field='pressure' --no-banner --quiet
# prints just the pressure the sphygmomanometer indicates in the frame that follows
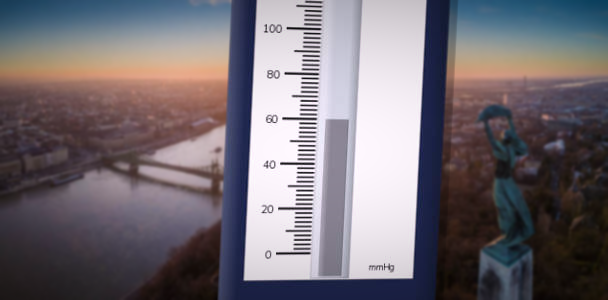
60 mmHg
